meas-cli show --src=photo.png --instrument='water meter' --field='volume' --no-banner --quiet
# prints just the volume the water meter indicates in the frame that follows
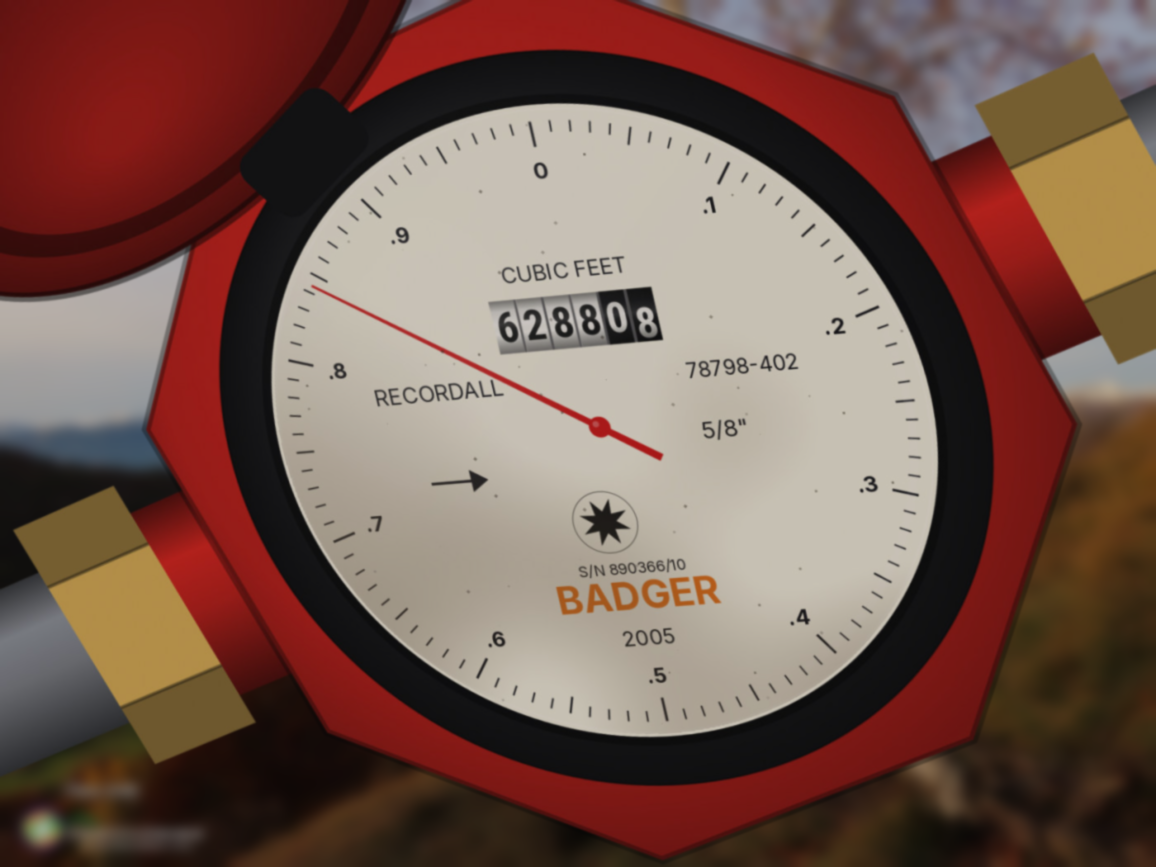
628807.84 ft³
